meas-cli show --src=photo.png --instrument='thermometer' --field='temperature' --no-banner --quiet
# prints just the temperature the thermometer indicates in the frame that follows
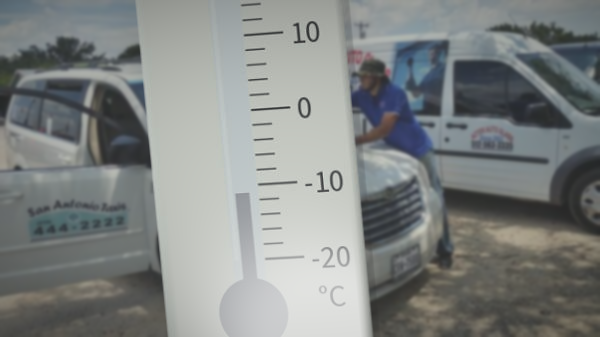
-11 °C
